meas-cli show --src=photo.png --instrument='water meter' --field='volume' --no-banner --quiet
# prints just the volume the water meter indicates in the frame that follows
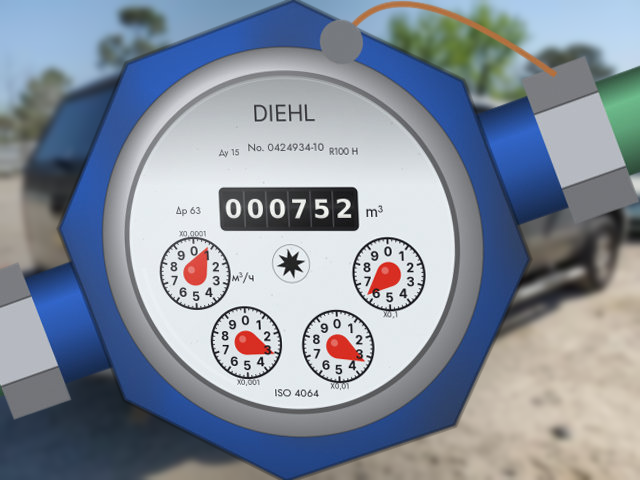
752.6330 m³
